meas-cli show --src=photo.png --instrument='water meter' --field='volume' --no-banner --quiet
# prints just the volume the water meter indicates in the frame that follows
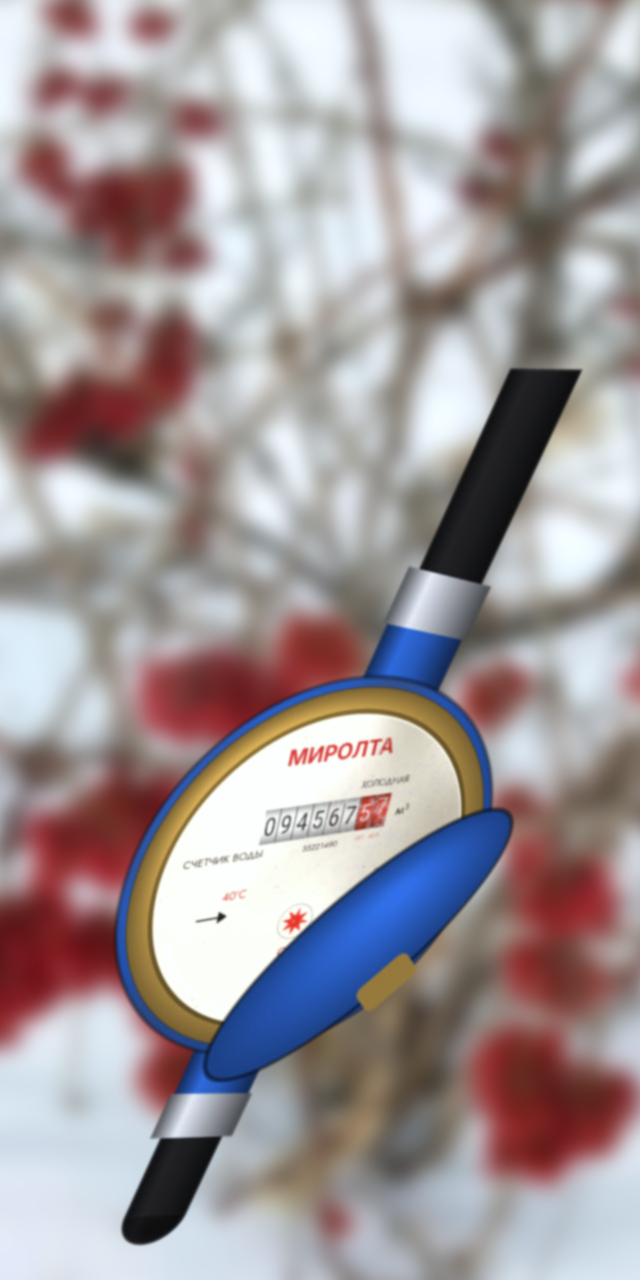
94567.57 m³
